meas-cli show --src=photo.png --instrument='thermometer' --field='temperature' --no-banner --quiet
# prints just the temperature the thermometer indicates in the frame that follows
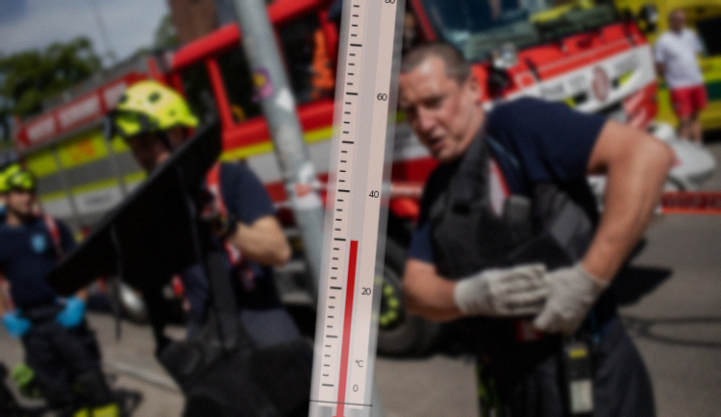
30 °C
